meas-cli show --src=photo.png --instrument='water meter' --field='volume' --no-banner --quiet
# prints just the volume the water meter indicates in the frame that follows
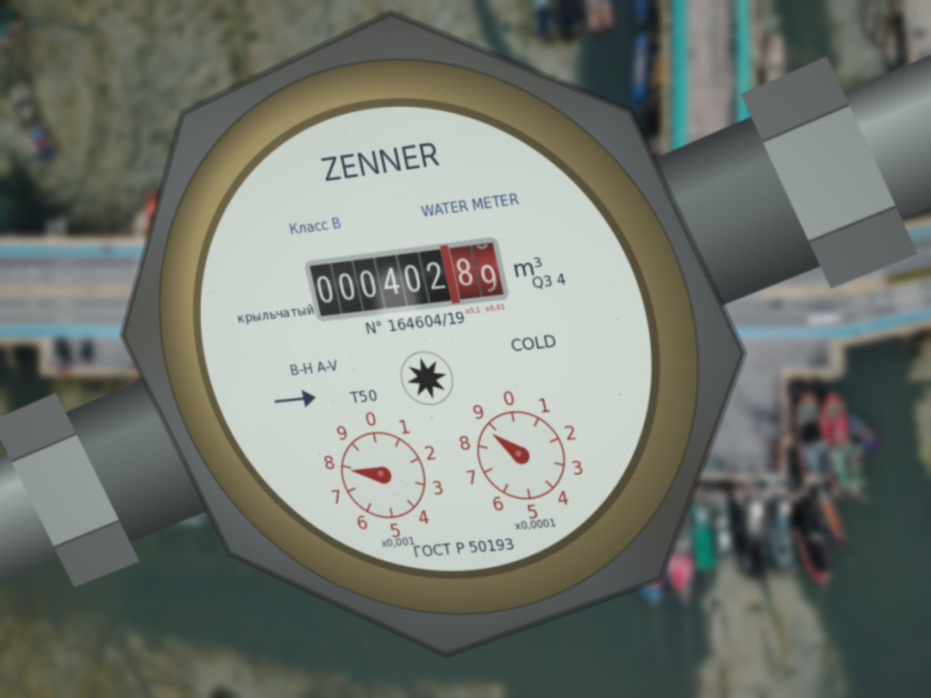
402.8878 m³
